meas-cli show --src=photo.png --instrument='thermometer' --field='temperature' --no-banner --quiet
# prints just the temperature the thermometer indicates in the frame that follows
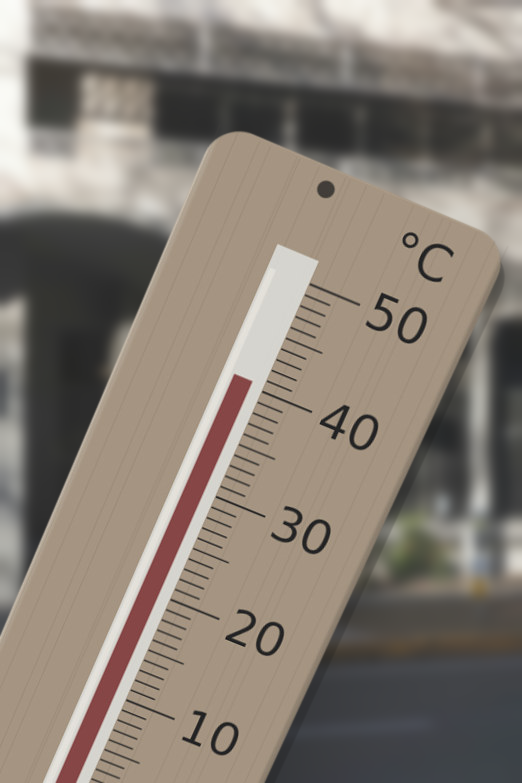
40.5 °C
